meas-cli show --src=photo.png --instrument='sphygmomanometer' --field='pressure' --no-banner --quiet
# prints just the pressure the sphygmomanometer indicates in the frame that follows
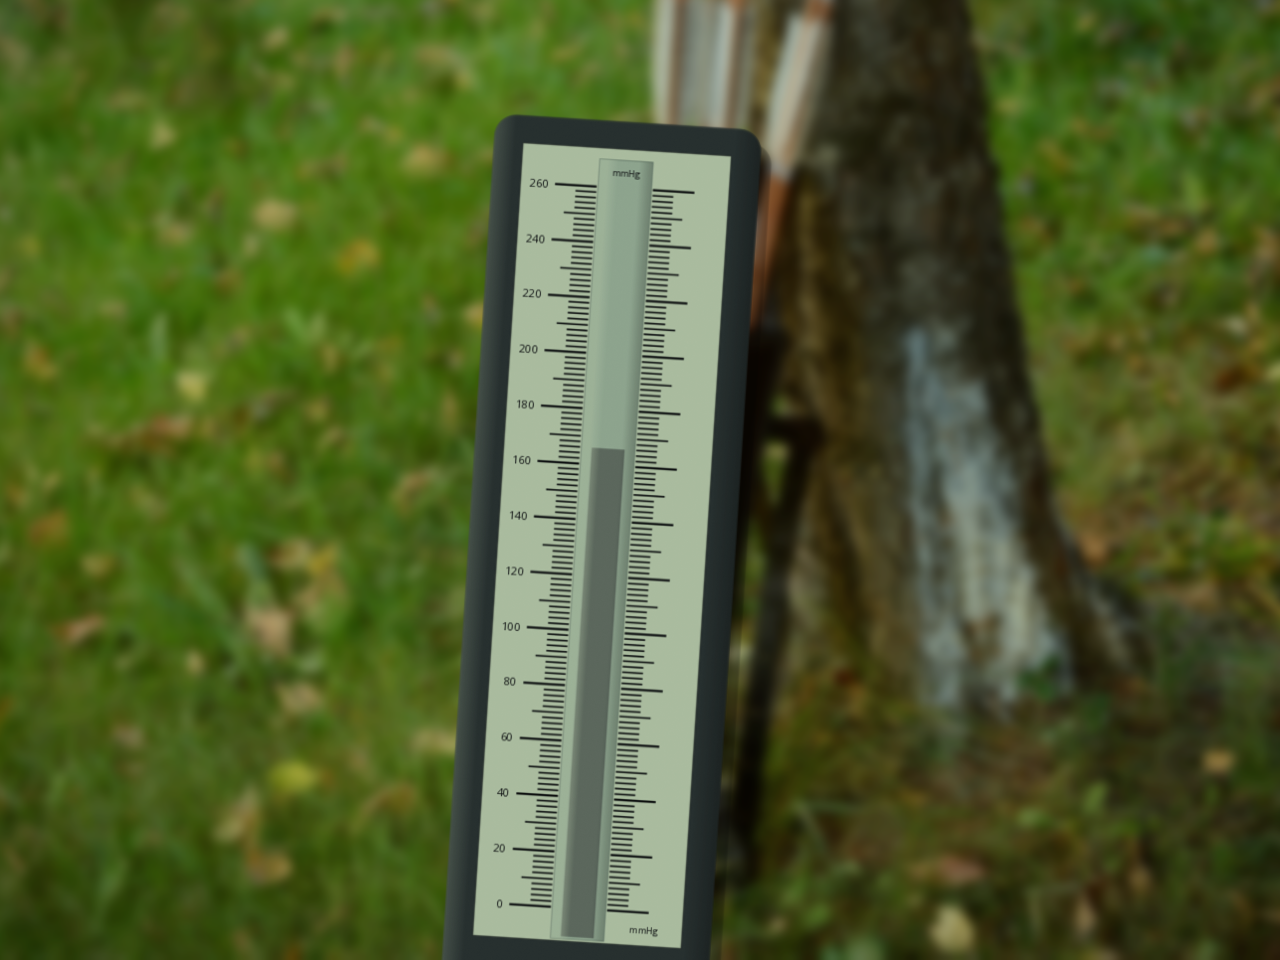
166 mmHg
